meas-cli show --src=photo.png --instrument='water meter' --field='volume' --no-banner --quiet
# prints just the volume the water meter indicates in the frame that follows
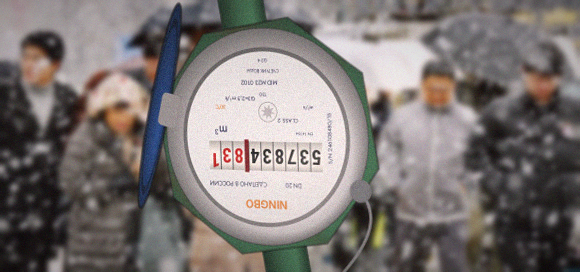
537834.831 m³
